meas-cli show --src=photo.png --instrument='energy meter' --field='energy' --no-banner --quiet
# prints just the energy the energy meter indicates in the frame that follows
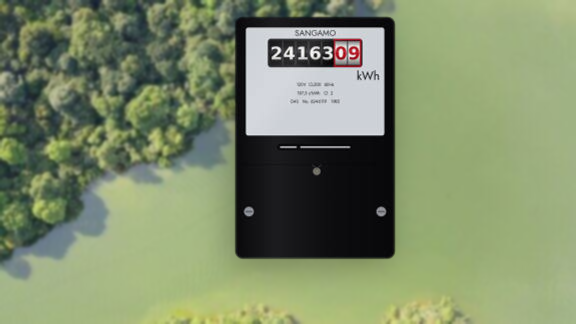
24163.09 kWh
